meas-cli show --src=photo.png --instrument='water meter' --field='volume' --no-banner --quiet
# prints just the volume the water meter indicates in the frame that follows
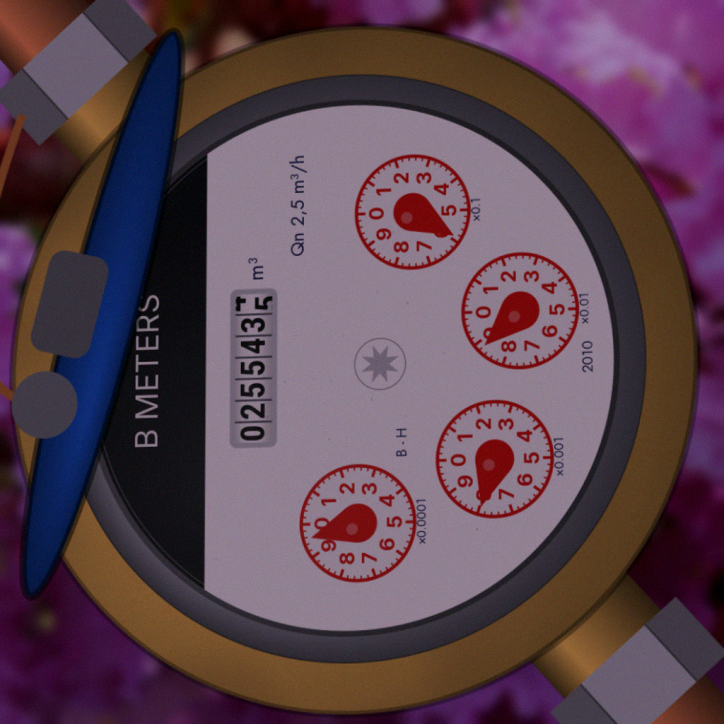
255434.5879 m³
